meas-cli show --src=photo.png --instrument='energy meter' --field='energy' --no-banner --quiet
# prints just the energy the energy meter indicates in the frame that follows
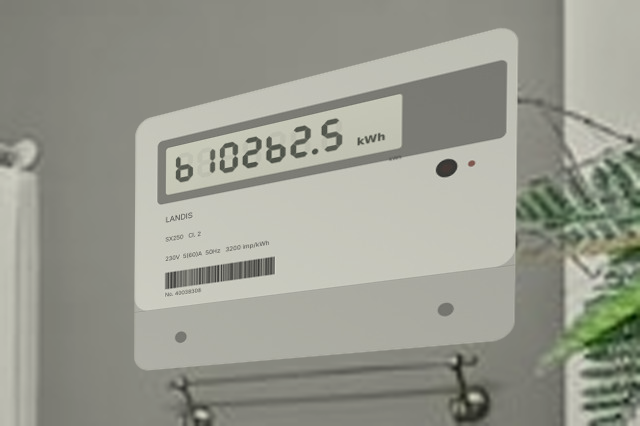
610262.5 kWh
